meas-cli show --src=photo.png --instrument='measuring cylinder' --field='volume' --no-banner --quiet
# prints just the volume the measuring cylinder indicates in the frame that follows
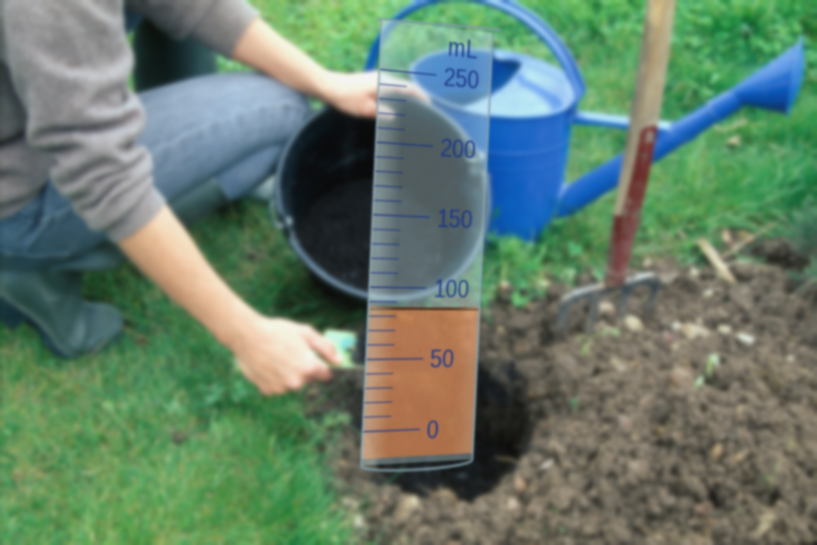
85 mL
